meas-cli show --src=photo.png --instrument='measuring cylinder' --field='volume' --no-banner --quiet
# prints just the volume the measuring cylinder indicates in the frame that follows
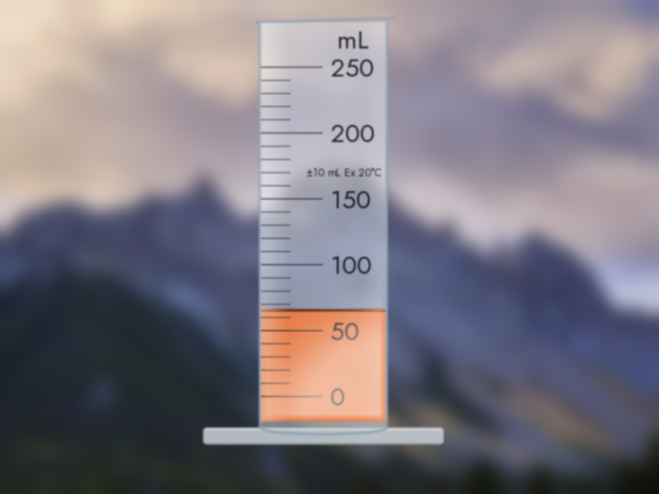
65 mL
